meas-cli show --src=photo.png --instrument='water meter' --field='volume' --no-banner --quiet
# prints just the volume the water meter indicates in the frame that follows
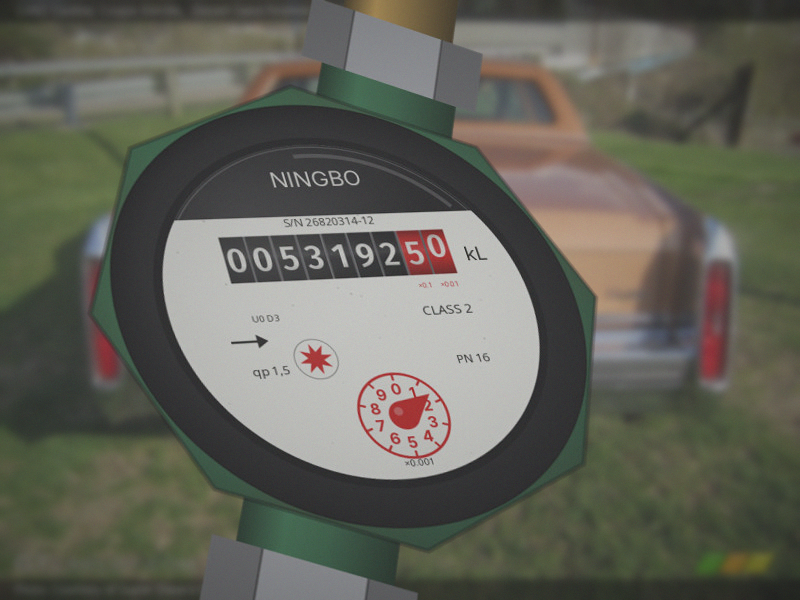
53192.501 kL
